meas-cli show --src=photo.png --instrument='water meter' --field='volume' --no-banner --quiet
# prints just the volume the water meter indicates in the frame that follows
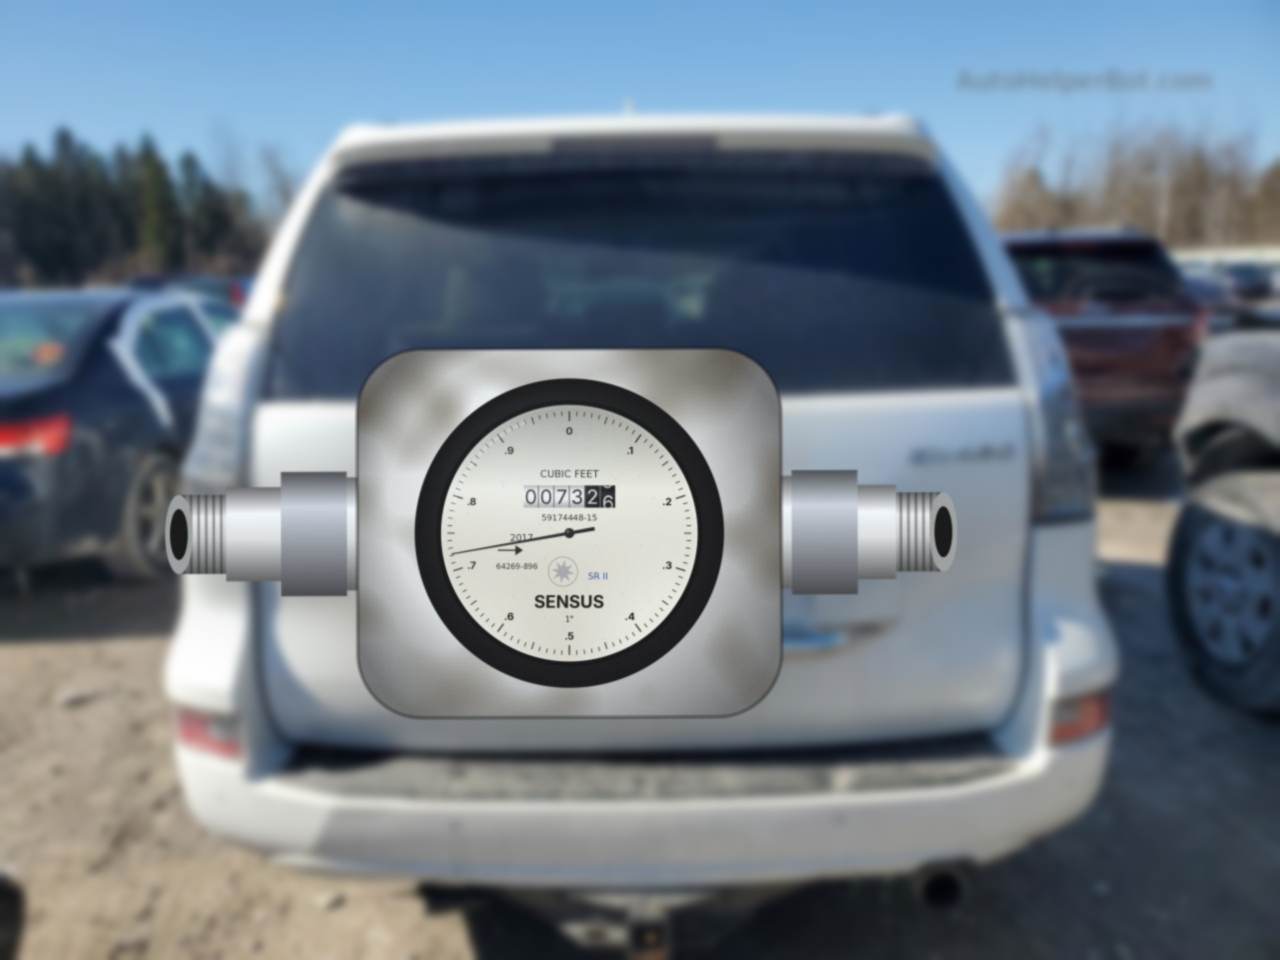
7325.72 ft³
